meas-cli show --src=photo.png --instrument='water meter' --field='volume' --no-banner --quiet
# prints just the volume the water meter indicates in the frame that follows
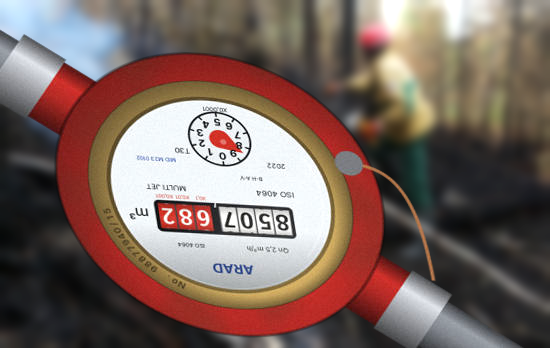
8507.6828 m³
